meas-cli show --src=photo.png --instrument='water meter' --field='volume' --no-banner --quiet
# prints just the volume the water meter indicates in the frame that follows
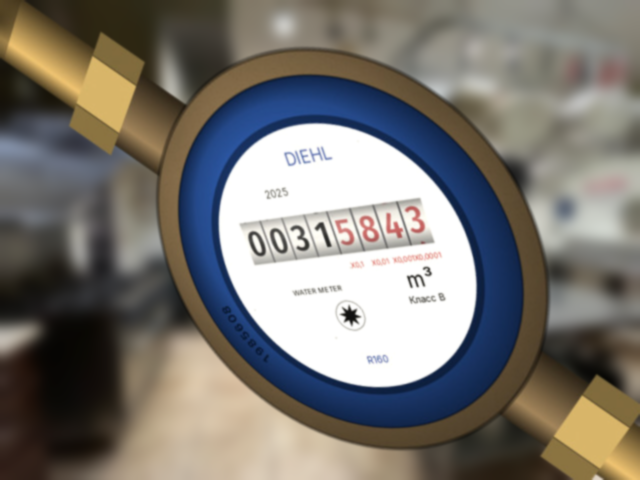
31.5843 m³
